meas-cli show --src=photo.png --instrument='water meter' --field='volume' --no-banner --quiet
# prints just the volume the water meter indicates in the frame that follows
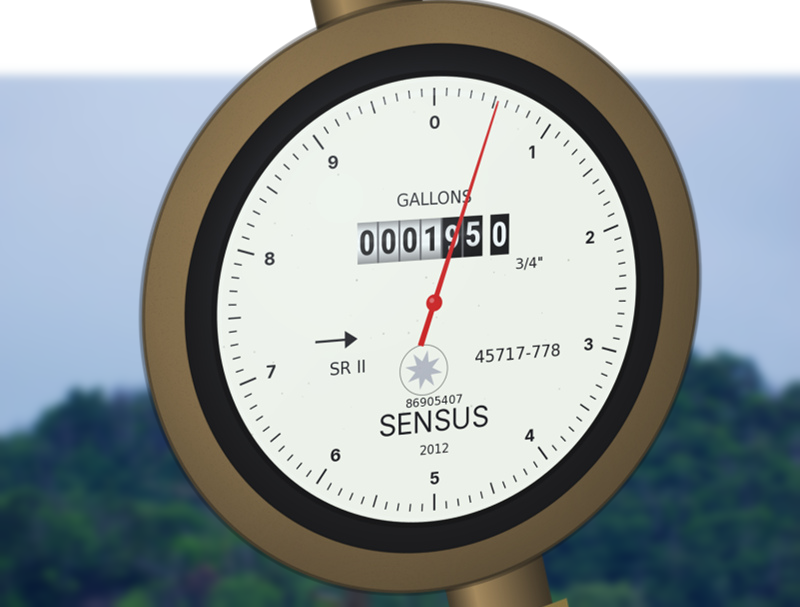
1950.5 gal
